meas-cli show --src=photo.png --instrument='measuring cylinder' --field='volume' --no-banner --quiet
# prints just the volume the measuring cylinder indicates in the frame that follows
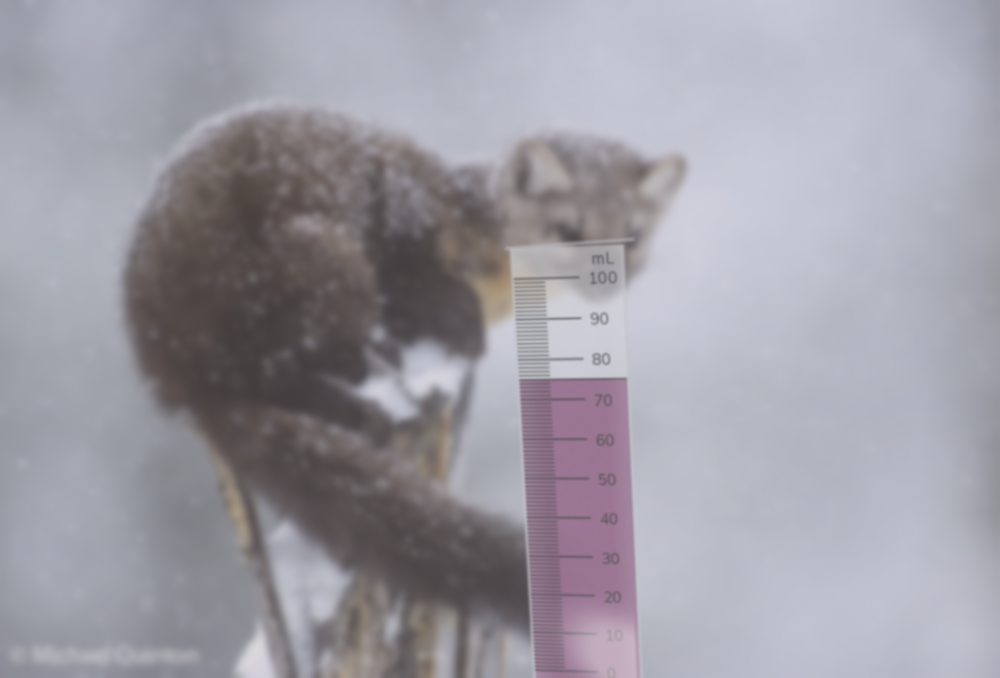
75 mL
